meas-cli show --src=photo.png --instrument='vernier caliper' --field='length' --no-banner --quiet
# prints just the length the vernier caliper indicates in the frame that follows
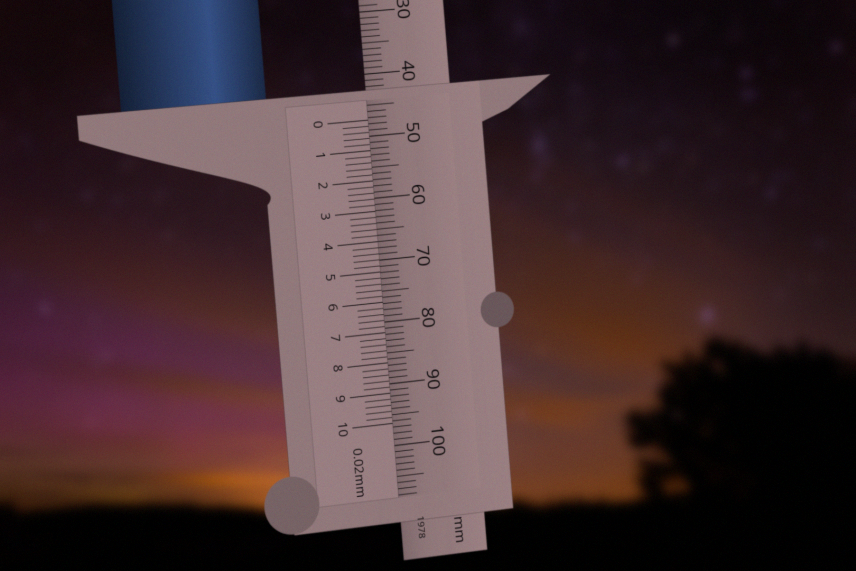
47.4 mm
